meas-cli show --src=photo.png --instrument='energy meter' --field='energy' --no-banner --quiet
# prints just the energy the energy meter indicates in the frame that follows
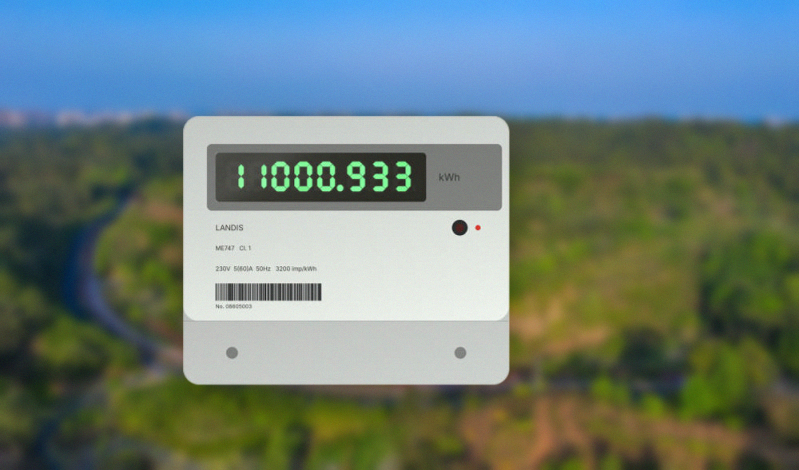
11000.933 kWh
